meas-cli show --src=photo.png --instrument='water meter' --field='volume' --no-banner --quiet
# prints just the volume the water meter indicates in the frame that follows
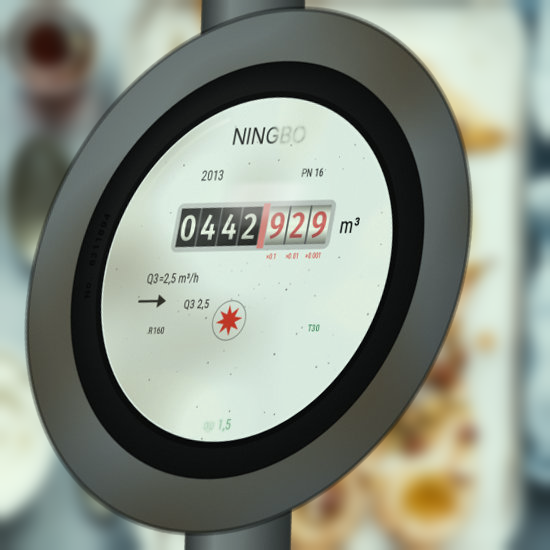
442.929 m³
